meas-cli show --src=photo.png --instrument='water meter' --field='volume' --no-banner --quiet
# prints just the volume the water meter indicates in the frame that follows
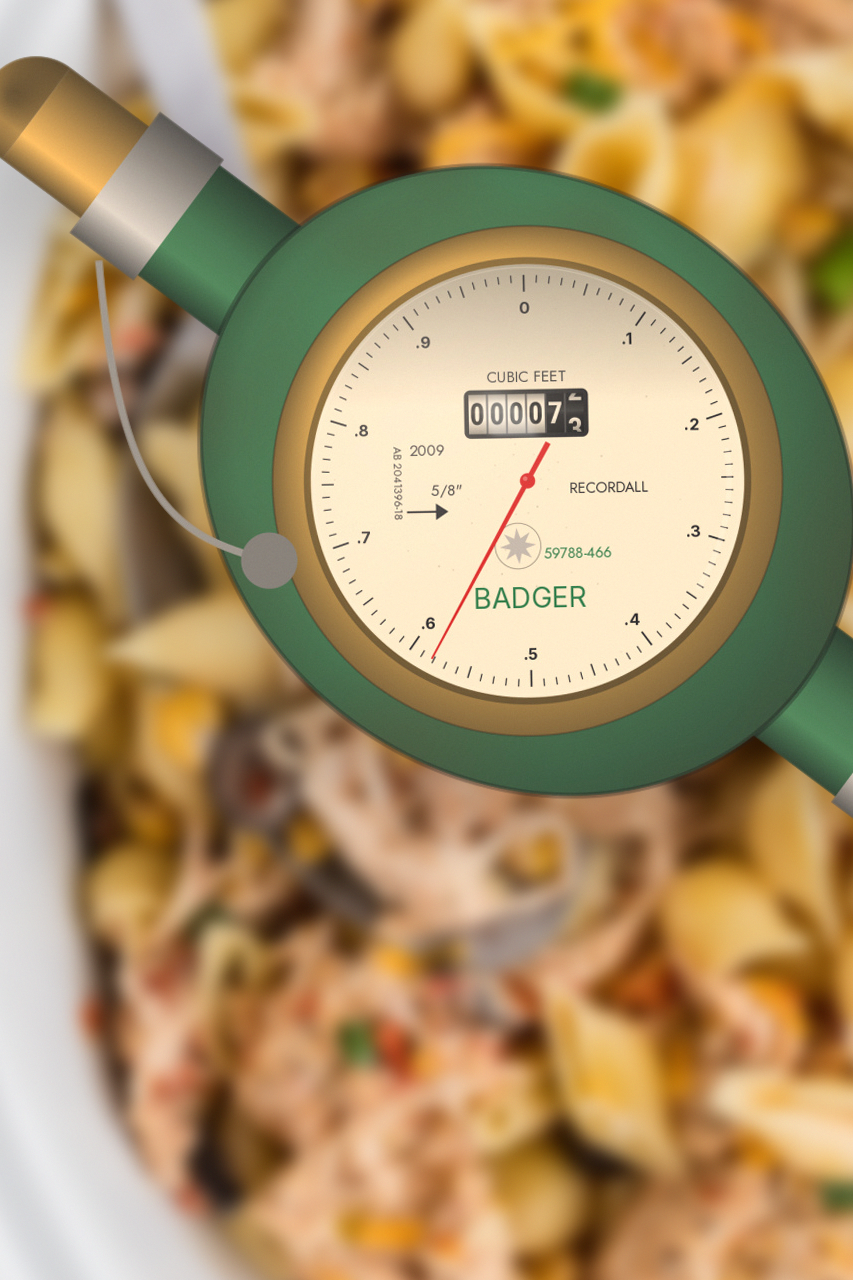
72.58 ft³
